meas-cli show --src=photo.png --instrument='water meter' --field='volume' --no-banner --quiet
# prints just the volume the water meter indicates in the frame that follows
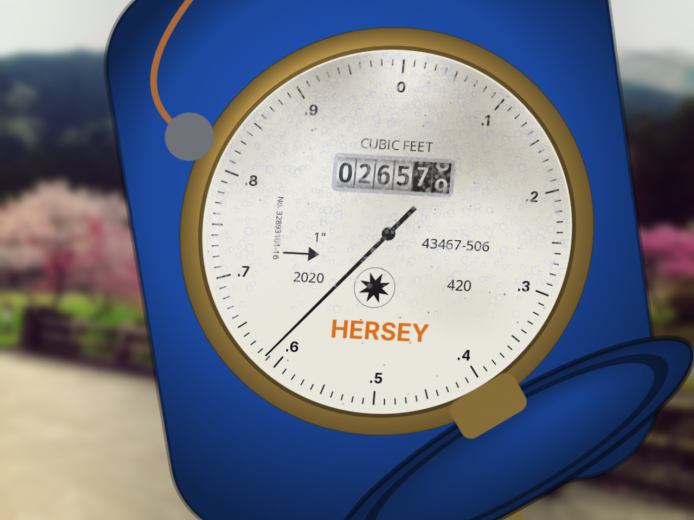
26578.61 ft³
